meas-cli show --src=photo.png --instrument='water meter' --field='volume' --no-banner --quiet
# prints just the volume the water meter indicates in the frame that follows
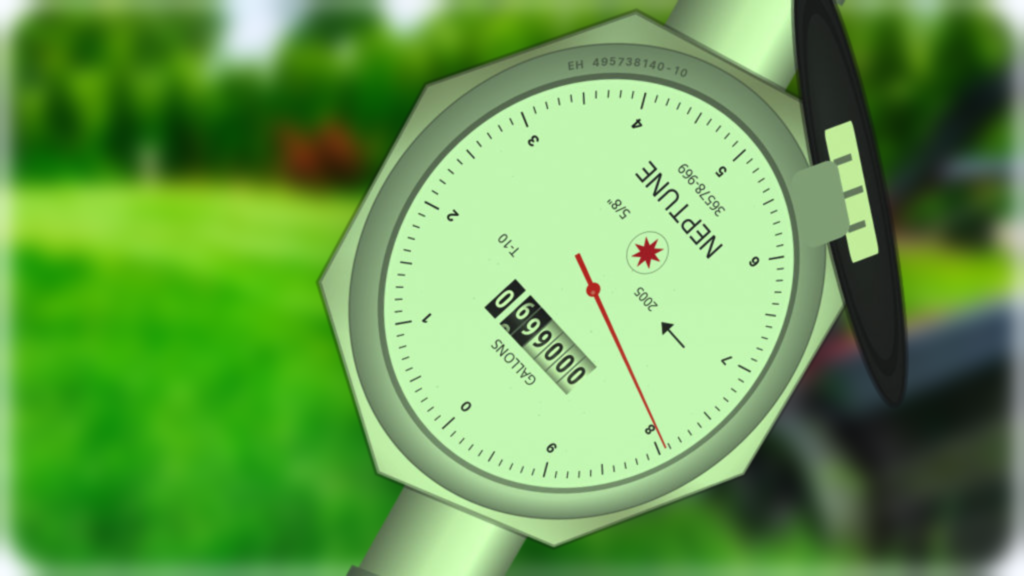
6687.9 gal
